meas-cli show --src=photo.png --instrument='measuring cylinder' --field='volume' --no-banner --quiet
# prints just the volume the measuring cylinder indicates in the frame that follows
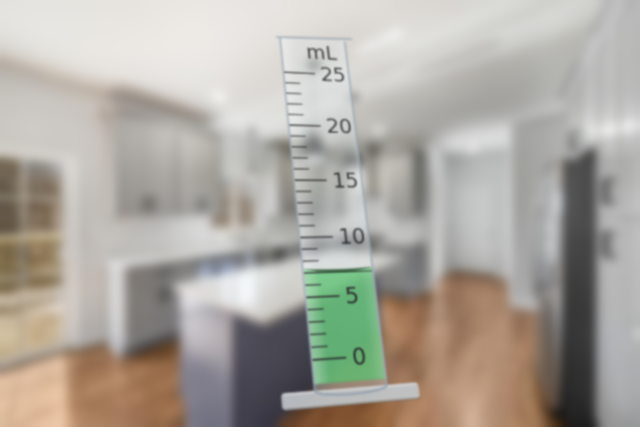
7 mL
